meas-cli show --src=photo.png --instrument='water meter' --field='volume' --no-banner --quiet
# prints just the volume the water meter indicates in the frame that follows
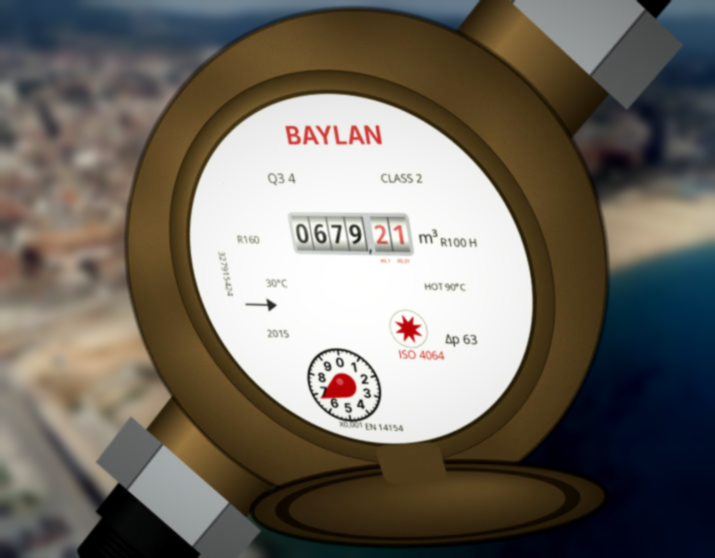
679.216 m³
